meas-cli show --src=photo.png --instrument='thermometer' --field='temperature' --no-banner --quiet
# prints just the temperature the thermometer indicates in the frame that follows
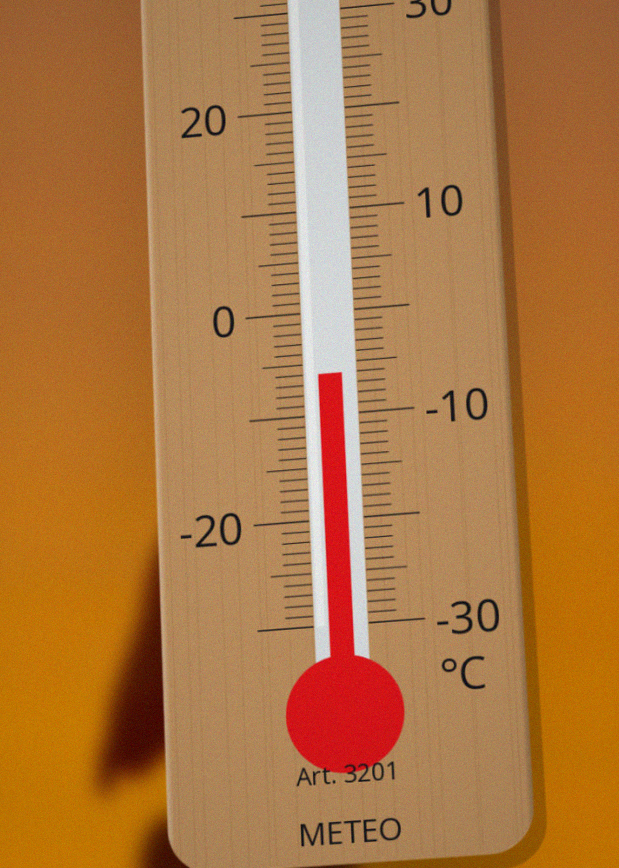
-6 °C
